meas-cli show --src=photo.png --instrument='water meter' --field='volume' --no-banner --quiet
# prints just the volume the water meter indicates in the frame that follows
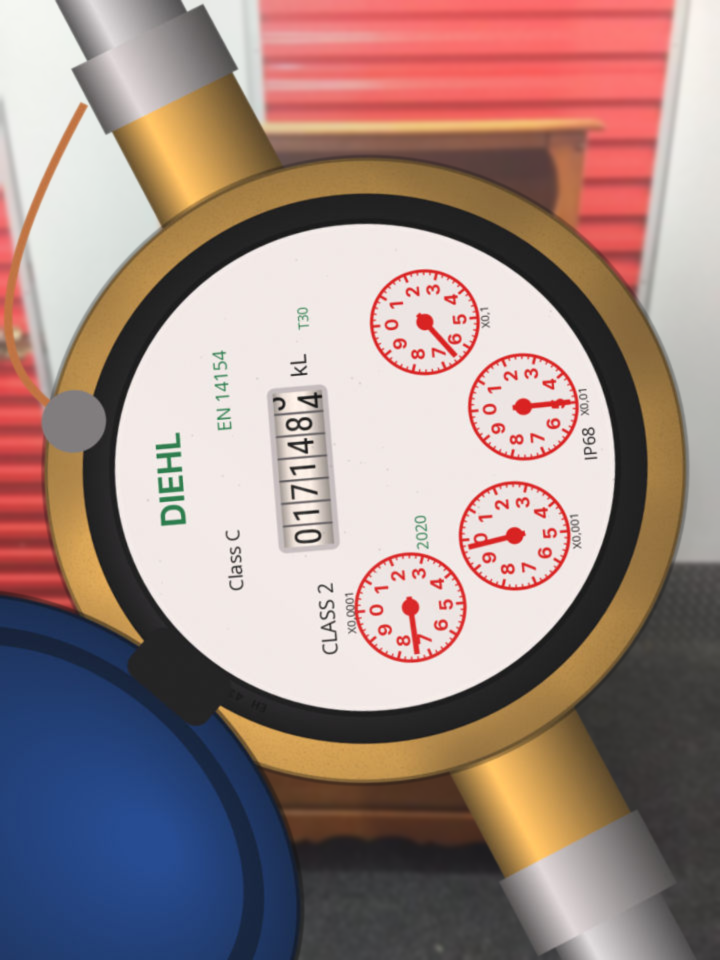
171483.6497 kL
